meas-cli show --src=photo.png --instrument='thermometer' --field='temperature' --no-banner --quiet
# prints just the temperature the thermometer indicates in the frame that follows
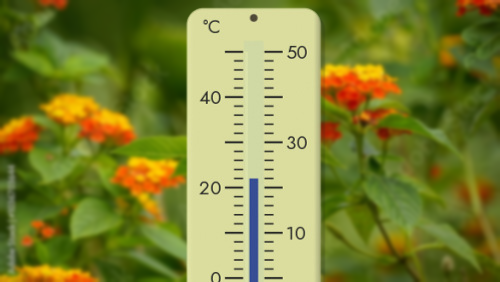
22 °C
